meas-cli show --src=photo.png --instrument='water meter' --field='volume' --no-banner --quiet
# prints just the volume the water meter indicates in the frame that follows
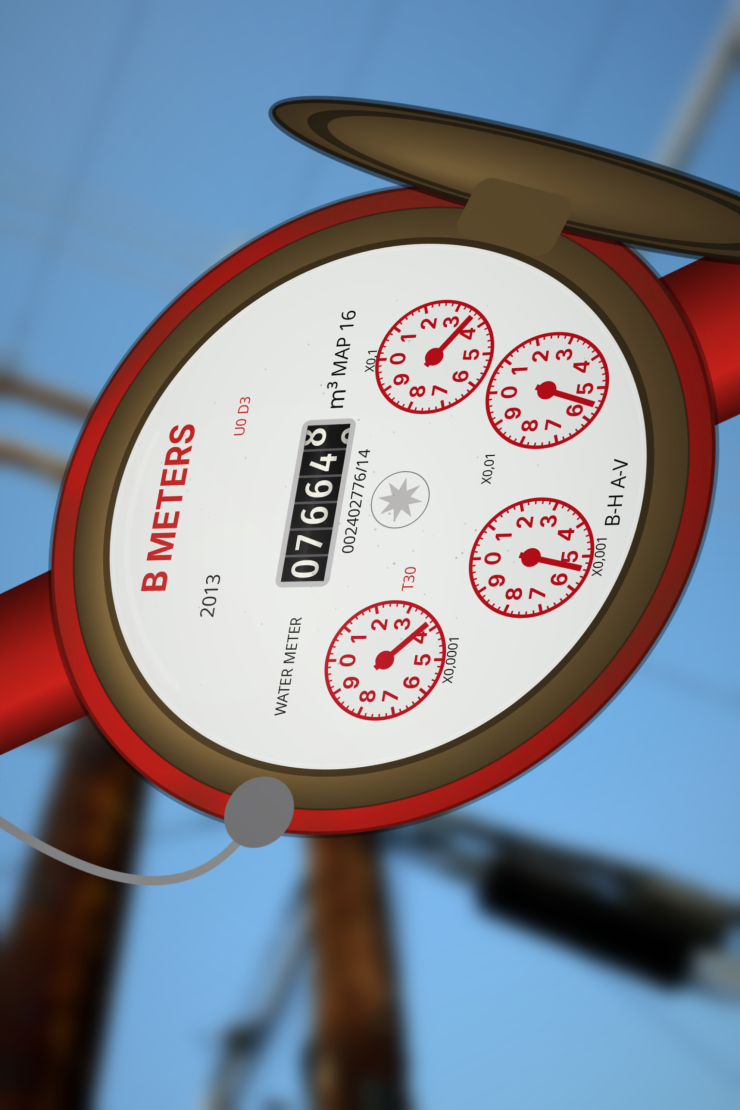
76648.3553 m³
